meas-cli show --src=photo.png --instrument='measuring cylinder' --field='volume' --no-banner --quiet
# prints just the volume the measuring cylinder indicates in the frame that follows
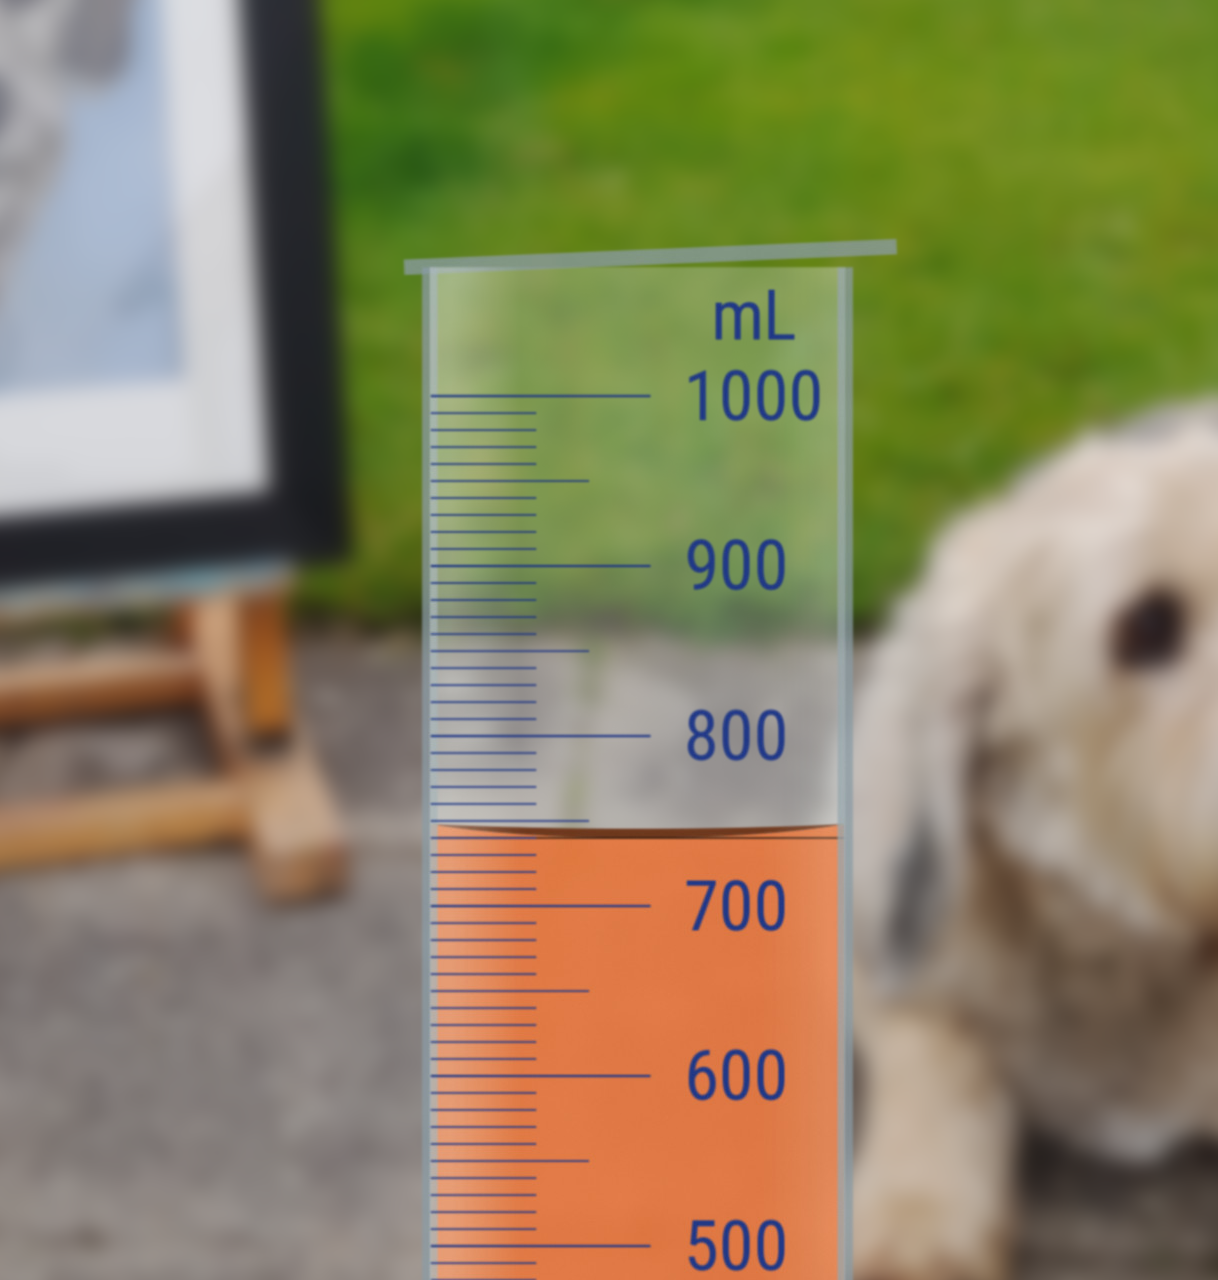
740 mL
